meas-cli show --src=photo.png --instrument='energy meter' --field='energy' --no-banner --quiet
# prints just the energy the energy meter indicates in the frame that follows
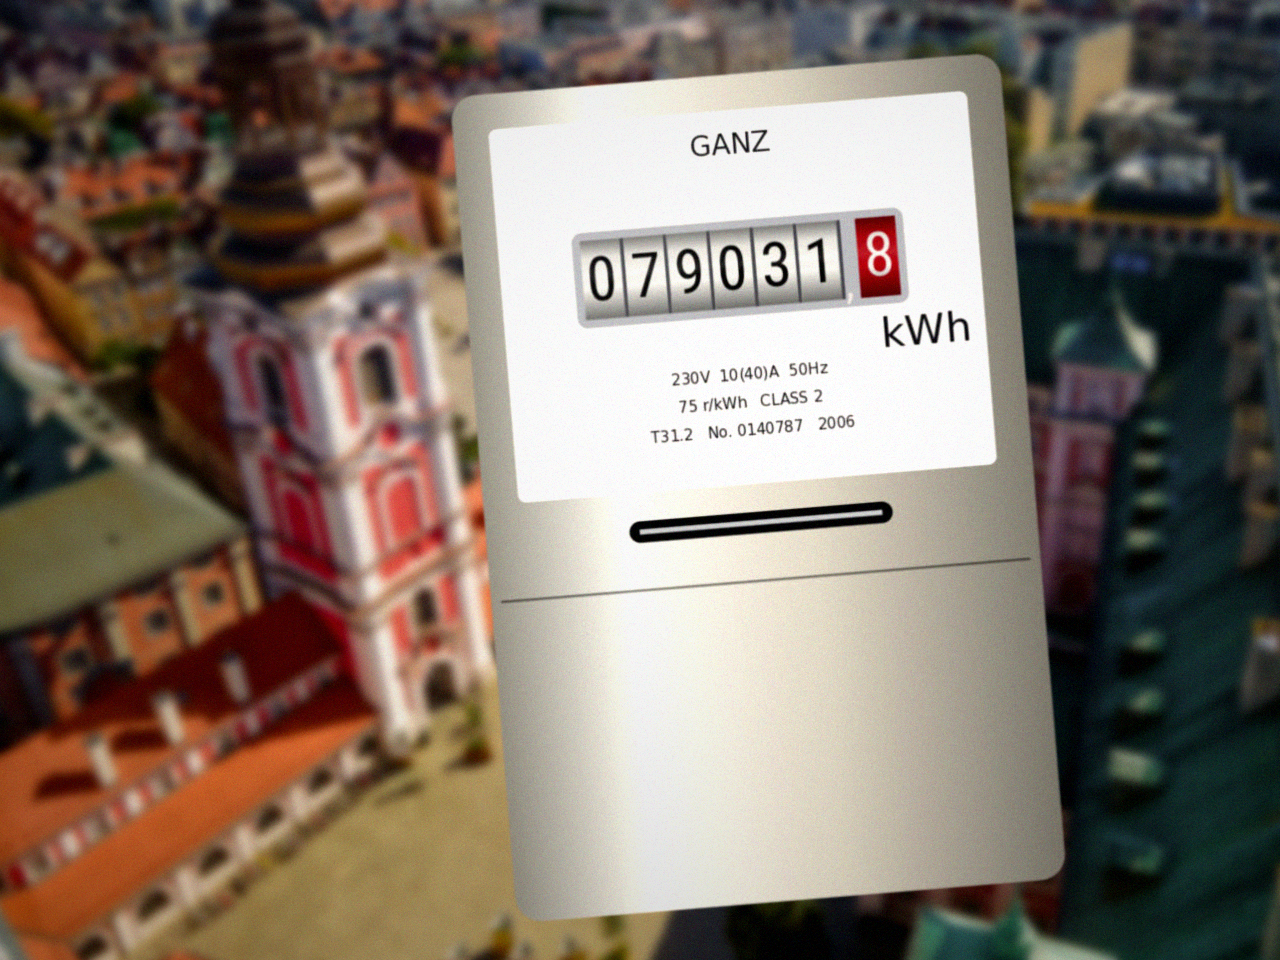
79031.8 kWh
